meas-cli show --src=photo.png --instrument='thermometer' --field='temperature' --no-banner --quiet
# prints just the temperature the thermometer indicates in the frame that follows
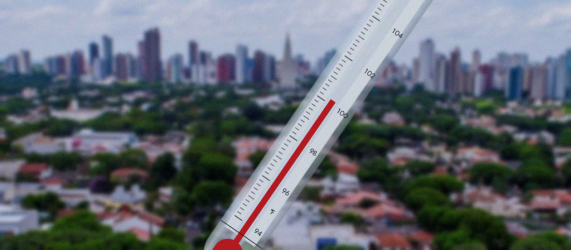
100.2 °F
